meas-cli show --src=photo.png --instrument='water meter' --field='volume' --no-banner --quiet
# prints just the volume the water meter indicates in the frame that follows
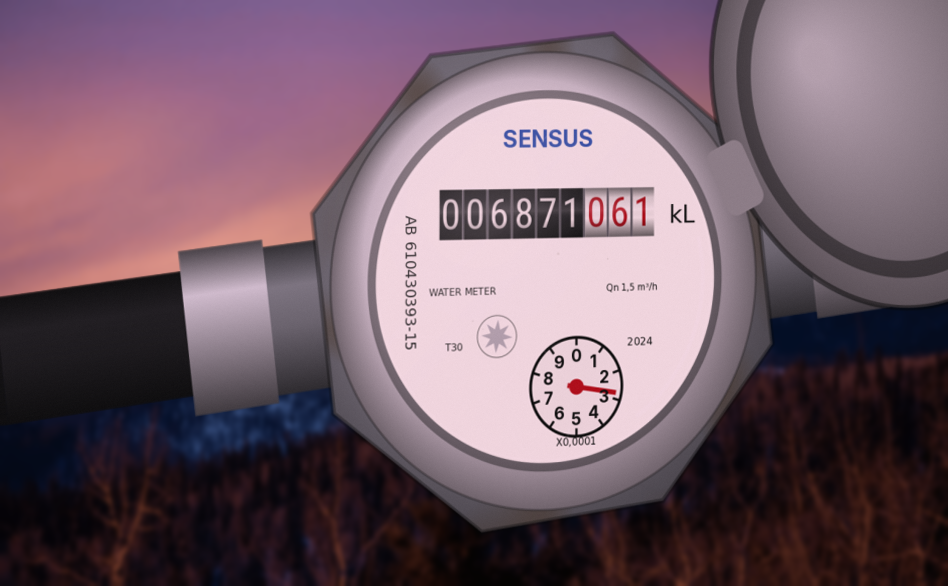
6871.0612 kL
